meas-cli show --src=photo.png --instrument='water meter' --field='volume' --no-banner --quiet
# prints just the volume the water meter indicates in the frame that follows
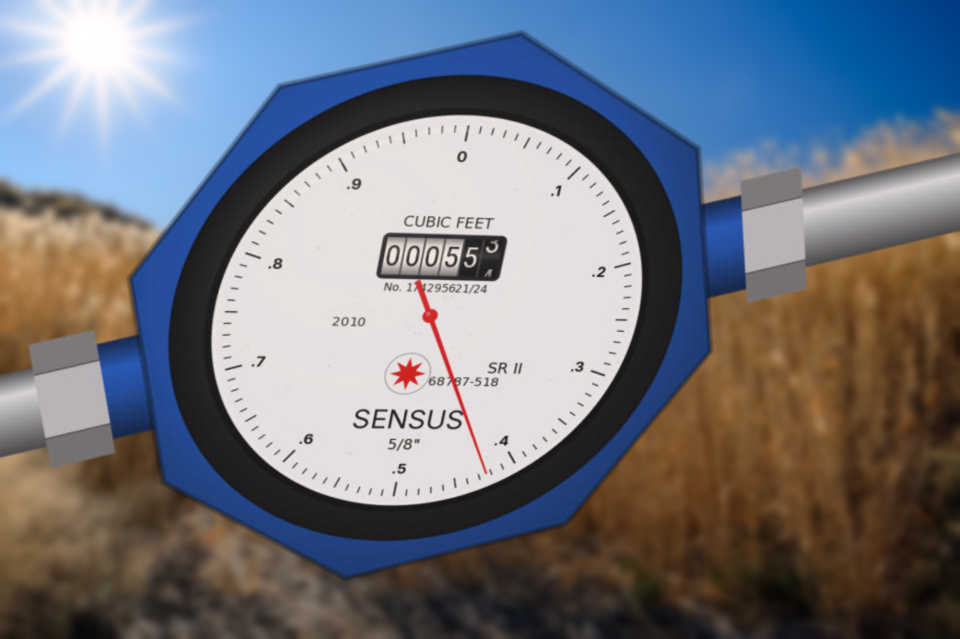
553.42 ft³
